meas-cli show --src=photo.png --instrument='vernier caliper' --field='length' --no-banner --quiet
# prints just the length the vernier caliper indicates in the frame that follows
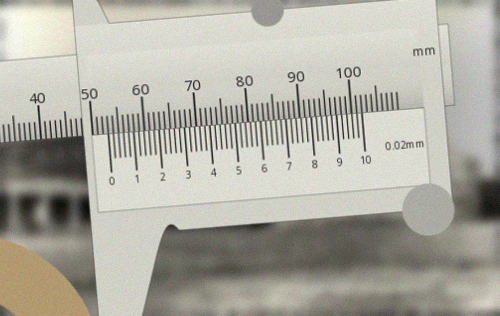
53.0 mm
